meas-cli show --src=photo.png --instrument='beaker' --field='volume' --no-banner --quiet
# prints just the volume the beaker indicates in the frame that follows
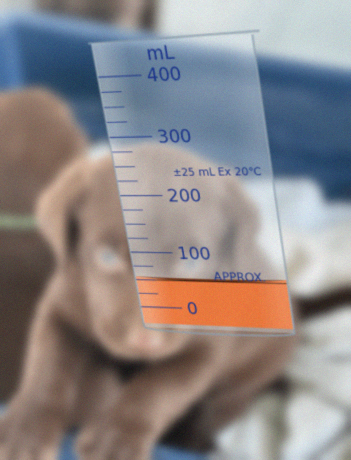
50 mL
